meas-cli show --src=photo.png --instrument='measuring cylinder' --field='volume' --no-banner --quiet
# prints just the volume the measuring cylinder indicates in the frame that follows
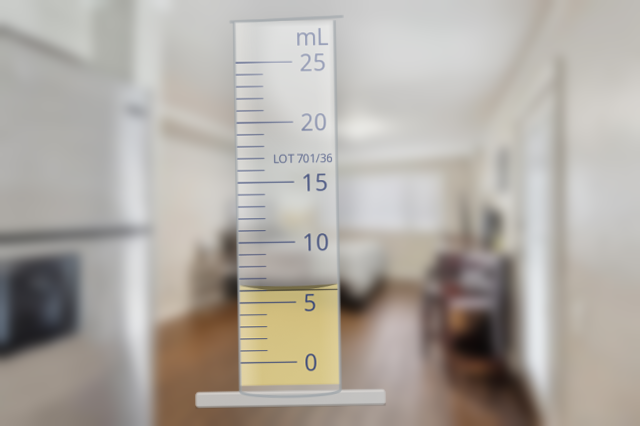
6 mL
